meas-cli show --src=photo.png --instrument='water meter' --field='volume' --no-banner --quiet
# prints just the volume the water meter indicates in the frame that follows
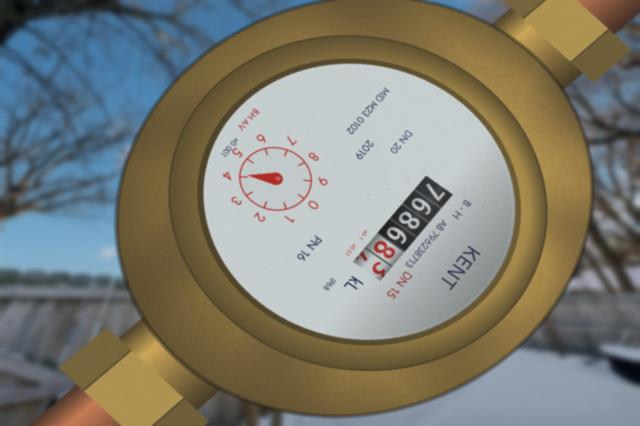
7686.834 kL
